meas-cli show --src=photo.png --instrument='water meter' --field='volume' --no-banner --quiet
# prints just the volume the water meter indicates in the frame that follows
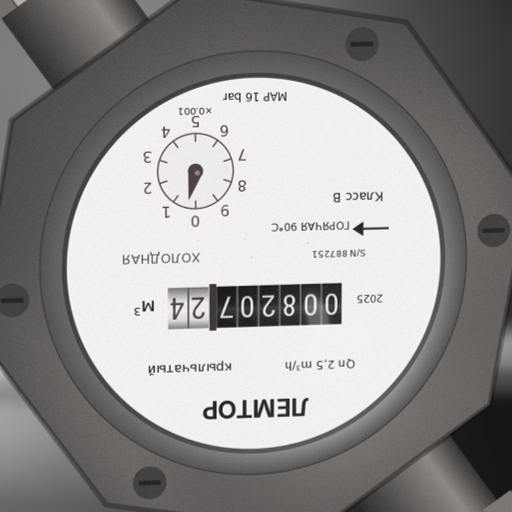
8207.240 m³
